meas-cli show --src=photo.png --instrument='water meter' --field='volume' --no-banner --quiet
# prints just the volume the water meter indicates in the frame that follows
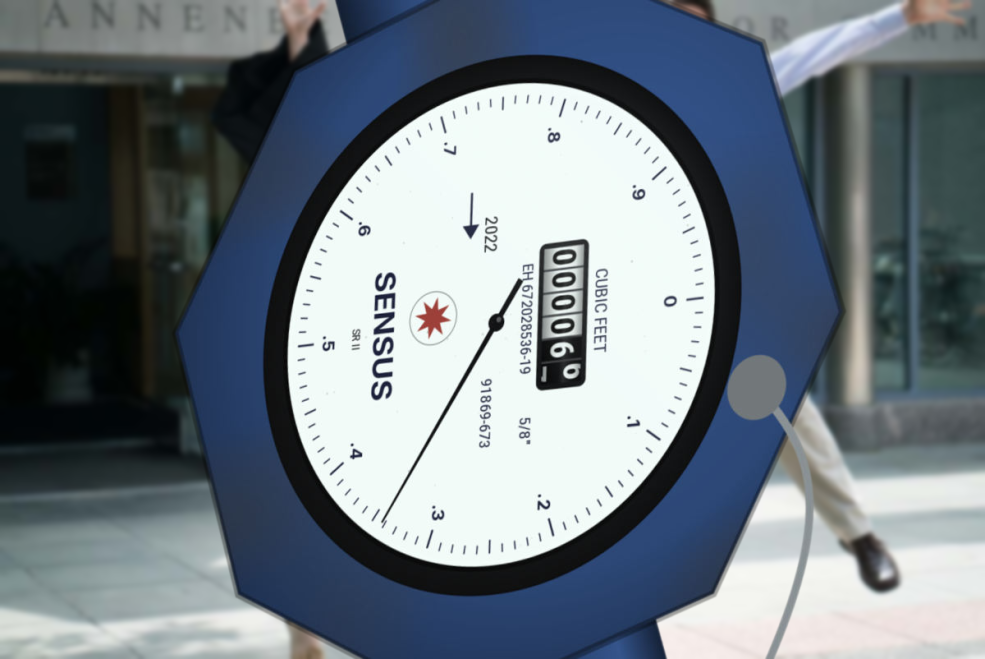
66.34 ft³
